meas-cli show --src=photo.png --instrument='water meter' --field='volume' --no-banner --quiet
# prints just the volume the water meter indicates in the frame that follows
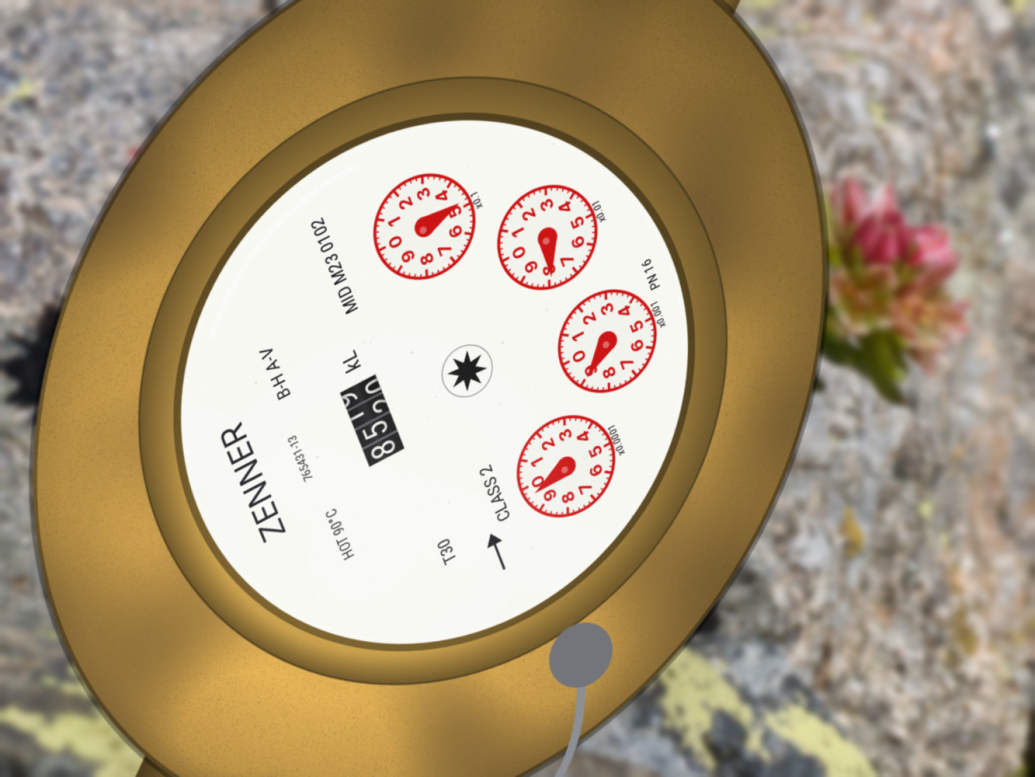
8519.4789 kL
